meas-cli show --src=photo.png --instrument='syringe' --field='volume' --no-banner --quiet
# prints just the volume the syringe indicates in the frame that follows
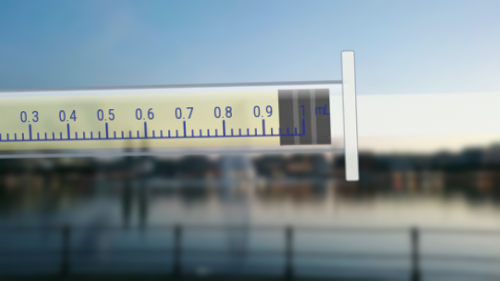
0.94 mL
